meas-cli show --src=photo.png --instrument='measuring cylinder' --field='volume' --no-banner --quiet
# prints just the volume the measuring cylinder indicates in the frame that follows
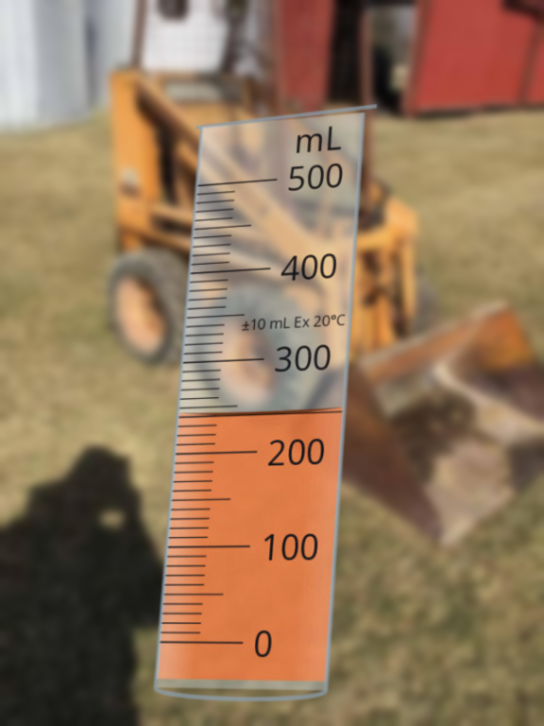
240 mL
